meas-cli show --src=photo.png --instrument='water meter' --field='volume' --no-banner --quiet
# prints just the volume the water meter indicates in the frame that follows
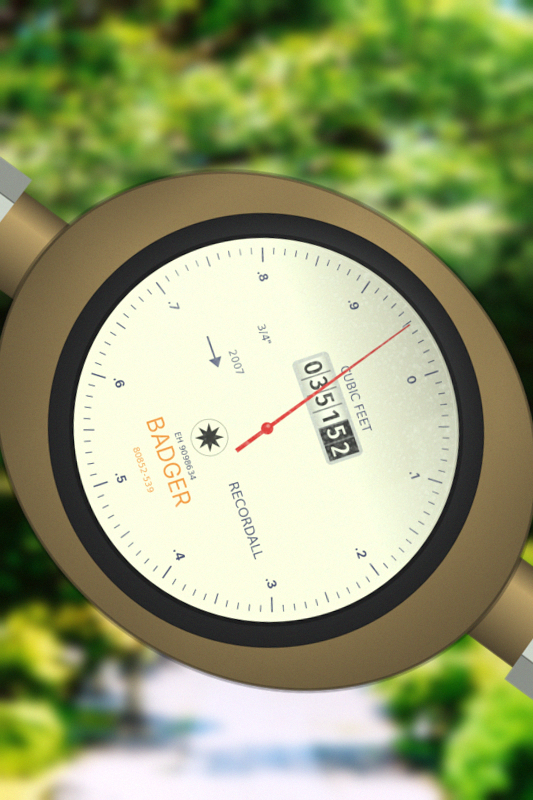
35151.95 ft³
